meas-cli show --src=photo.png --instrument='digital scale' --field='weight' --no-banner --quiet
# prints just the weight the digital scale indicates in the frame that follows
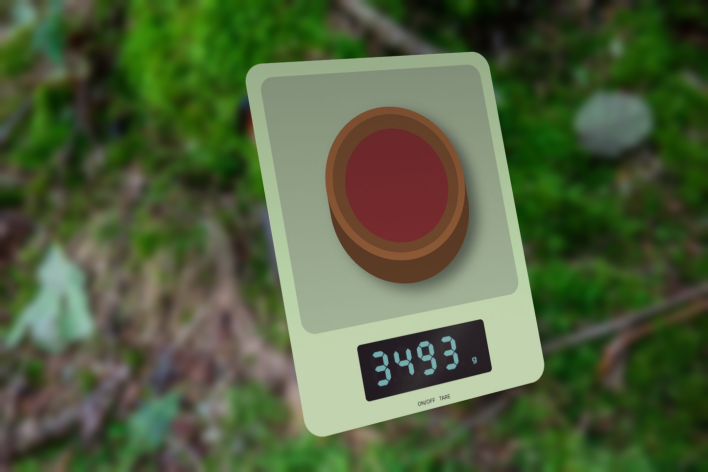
3493 g
